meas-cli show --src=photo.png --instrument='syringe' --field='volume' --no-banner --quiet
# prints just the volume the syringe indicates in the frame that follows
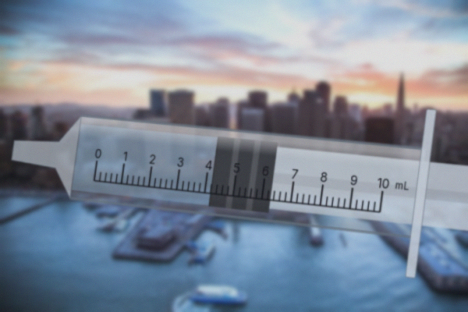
4.2 mL
